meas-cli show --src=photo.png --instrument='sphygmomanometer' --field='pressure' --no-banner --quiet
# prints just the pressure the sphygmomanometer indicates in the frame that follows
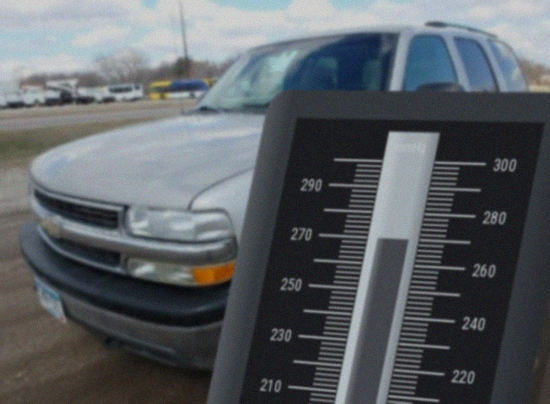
270 mmHg
